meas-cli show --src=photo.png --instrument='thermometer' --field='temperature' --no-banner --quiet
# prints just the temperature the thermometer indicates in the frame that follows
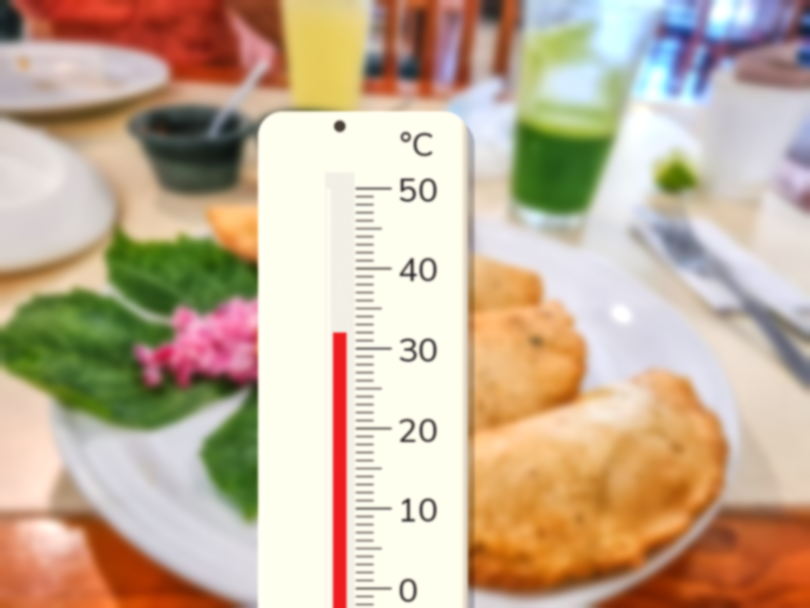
32 °C
